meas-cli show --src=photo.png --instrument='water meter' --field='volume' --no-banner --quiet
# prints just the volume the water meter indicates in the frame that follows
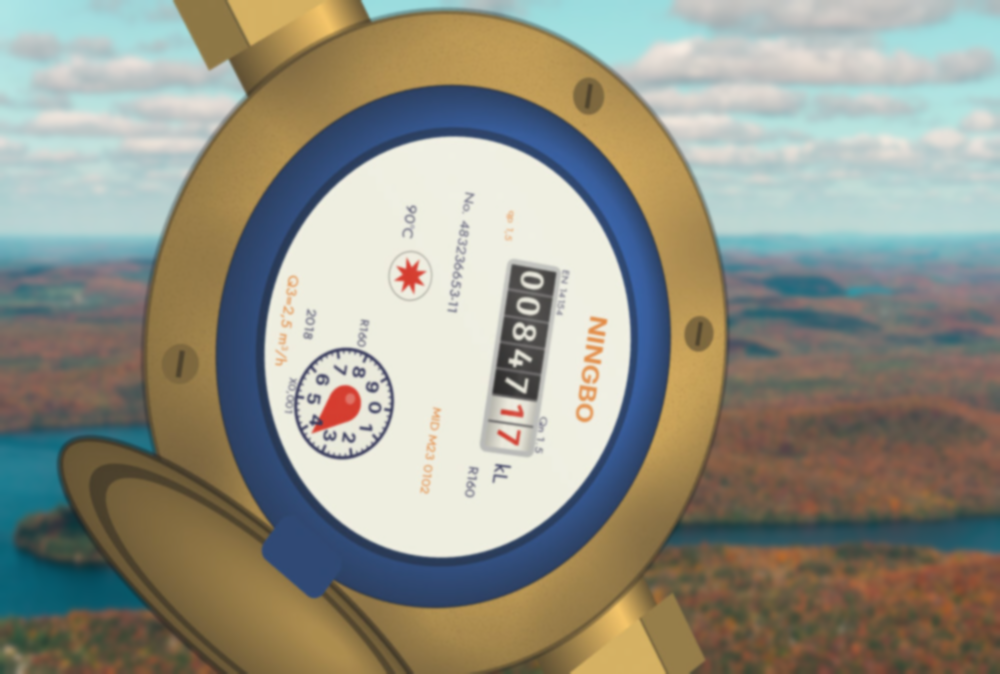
847.173 kL
